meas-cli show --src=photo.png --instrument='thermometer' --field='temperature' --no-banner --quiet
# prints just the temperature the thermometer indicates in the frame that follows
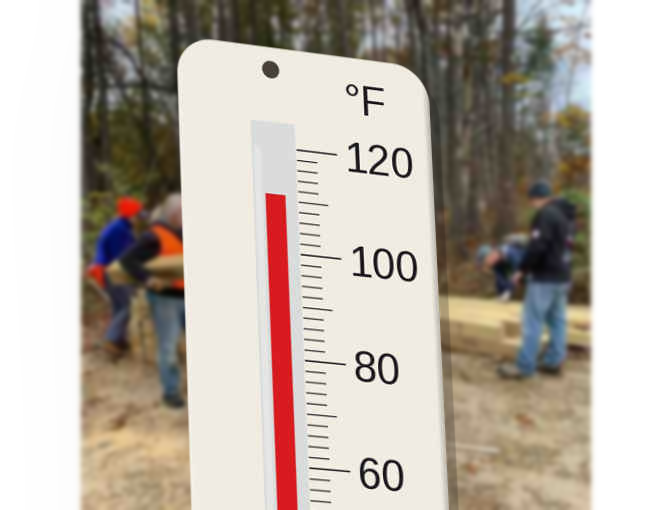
111 °F
